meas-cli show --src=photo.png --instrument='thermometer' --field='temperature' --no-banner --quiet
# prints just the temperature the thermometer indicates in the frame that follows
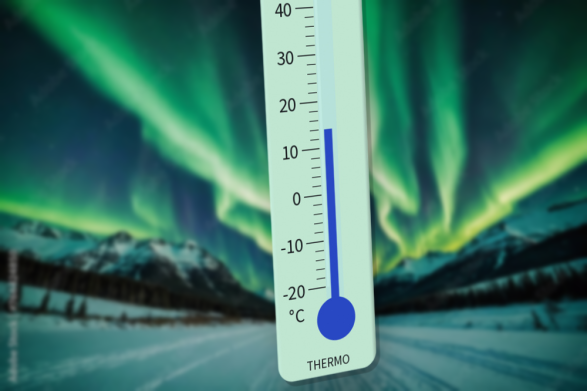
14 °C
